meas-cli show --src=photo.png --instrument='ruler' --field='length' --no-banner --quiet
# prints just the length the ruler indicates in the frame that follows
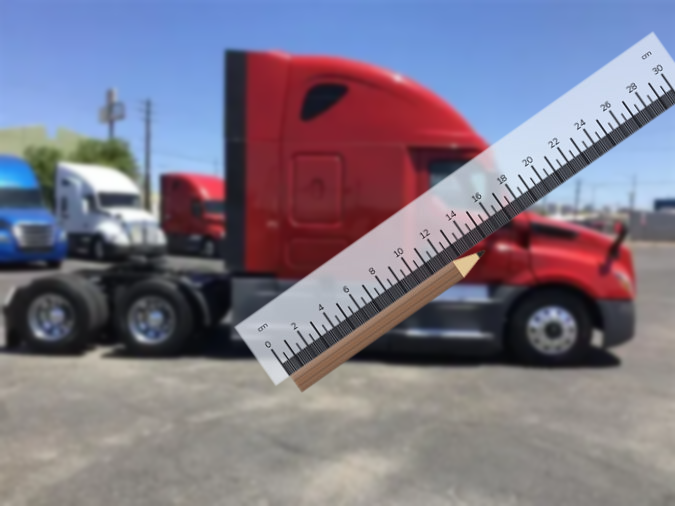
14.5 cm
